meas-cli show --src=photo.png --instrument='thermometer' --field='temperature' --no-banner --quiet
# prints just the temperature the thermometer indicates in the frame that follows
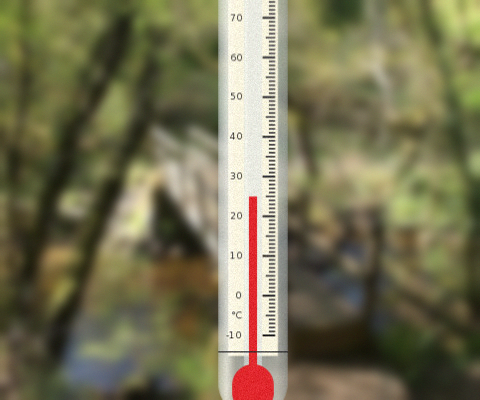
25 °C
